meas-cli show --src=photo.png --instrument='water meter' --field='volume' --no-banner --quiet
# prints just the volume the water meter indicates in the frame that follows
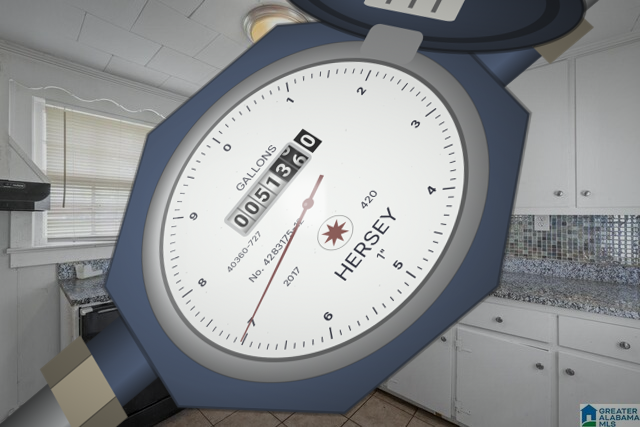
51357.0 gal
